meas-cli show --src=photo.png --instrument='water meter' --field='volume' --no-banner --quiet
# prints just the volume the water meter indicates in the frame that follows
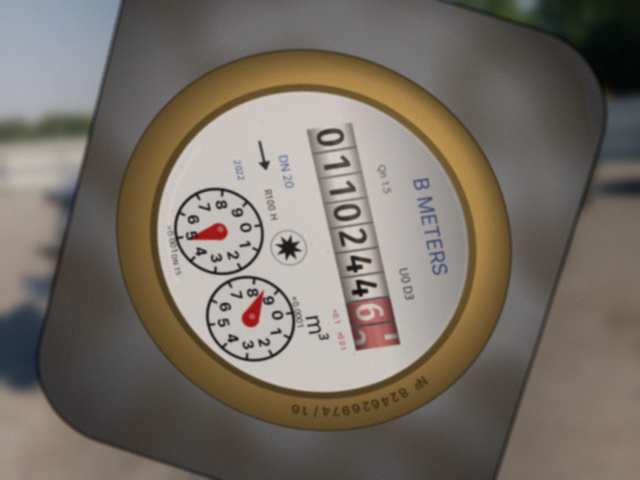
110244.6148 m³
